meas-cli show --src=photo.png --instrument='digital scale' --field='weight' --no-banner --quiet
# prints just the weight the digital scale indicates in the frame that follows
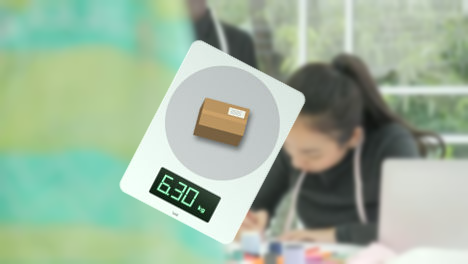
6.30 kg
